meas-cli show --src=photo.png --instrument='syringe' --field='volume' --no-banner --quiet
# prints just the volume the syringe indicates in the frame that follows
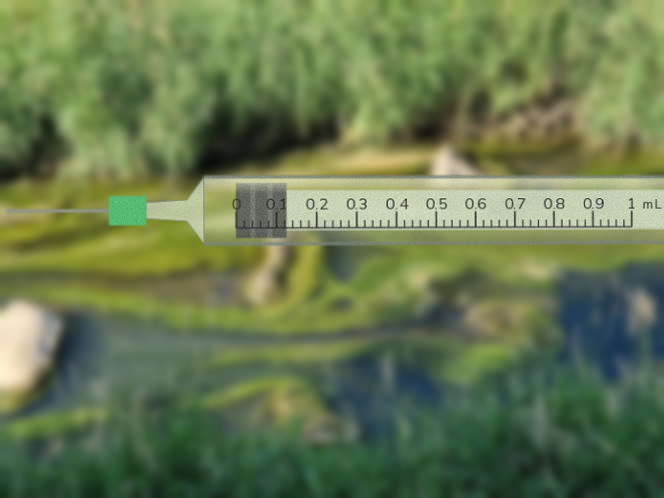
0 mL
